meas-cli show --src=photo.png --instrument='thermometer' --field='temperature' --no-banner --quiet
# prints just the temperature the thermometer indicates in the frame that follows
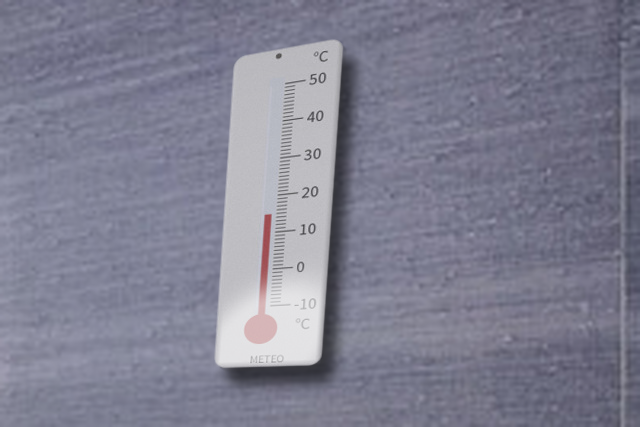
15 °C
